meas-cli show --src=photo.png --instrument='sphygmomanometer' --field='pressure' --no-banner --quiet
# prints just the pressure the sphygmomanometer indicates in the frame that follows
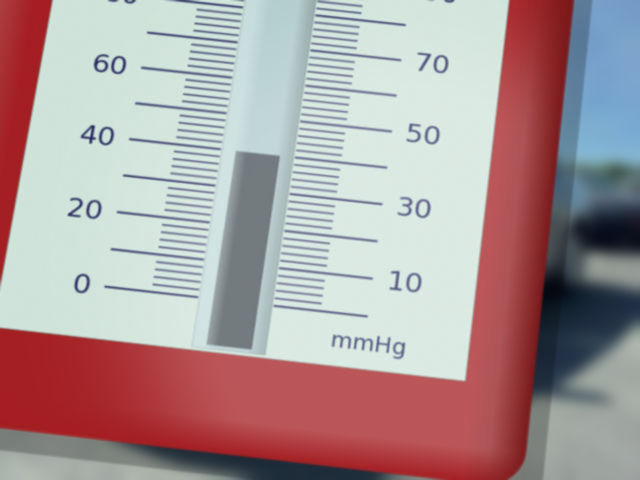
40 mmHg
